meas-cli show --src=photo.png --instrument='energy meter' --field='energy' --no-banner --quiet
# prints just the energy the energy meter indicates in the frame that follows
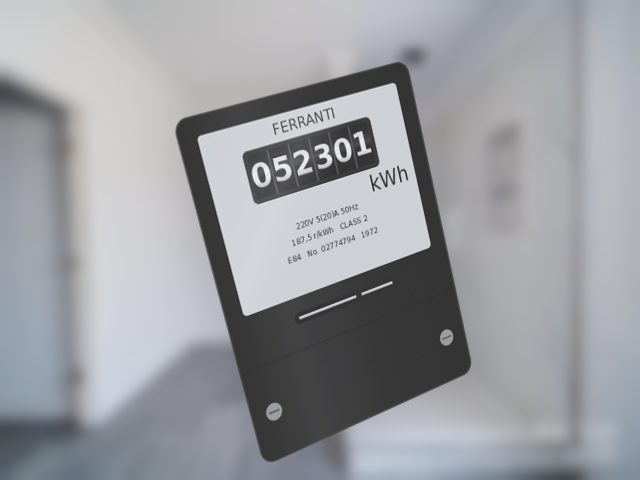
52301 kWh
